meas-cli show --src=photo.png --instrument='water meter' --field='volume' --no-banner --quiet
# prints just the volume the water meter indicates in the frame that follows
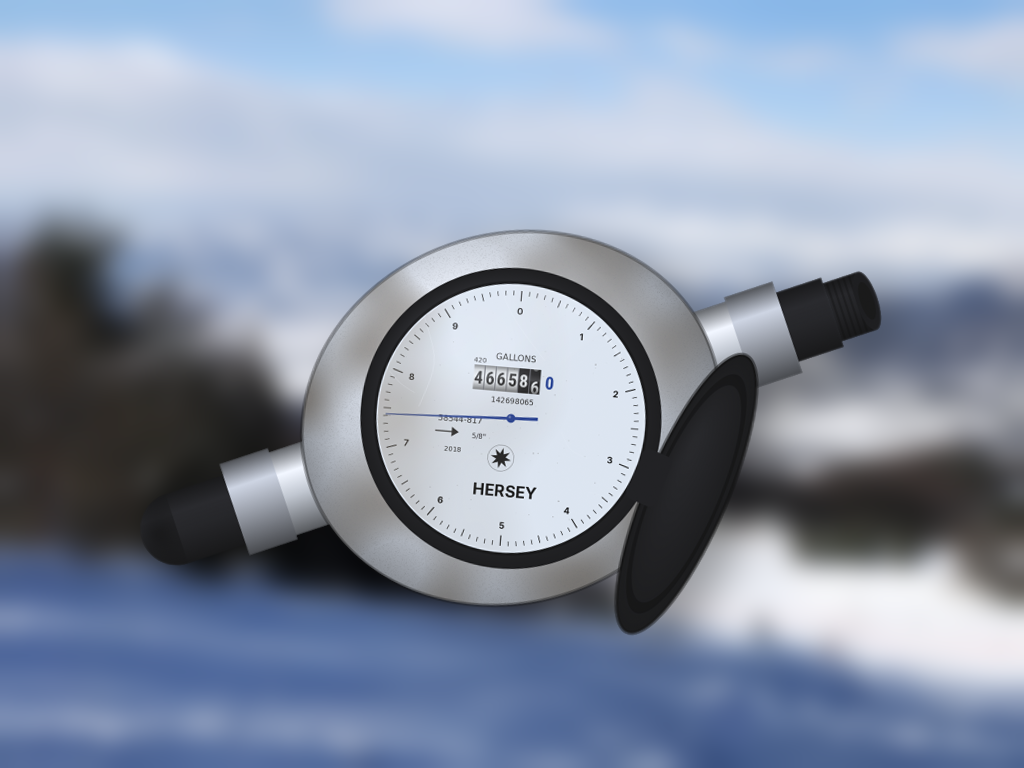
4665857.4 gal
